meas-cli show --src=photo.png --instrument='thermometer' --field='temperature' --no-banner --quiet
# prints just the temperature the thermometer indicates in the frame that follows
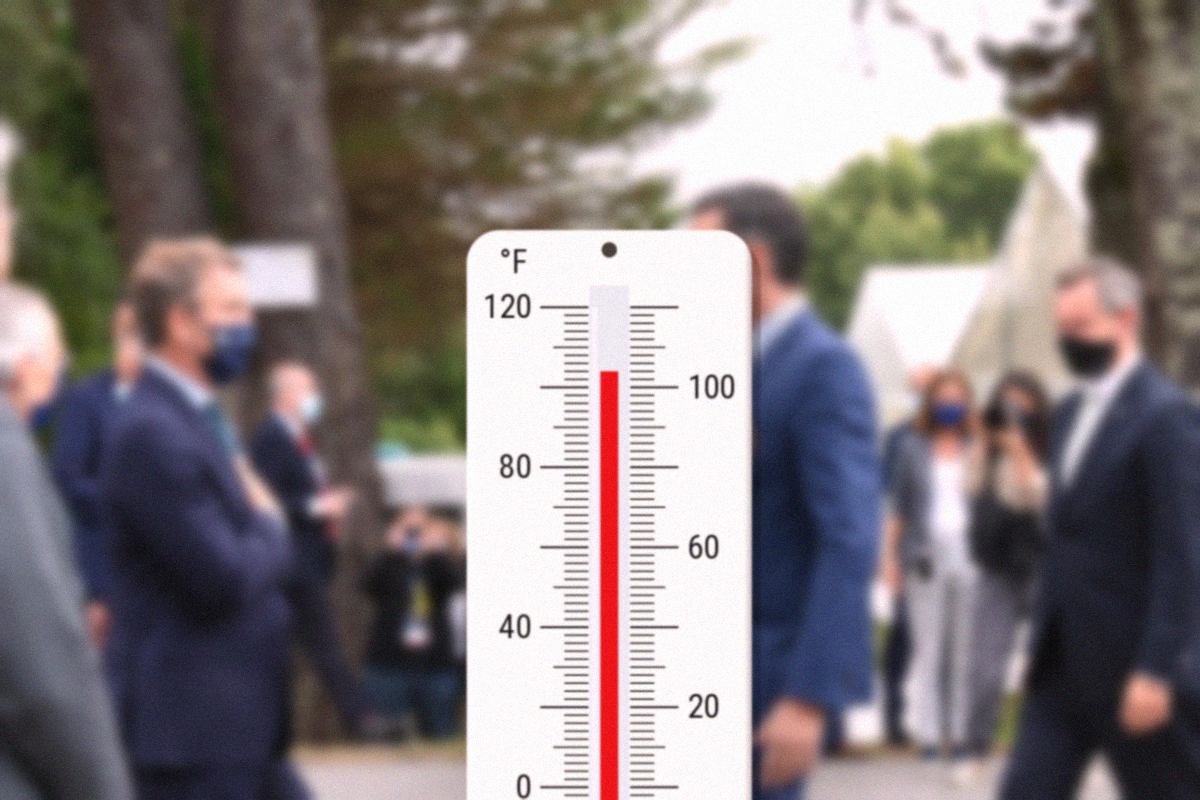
104 °F
